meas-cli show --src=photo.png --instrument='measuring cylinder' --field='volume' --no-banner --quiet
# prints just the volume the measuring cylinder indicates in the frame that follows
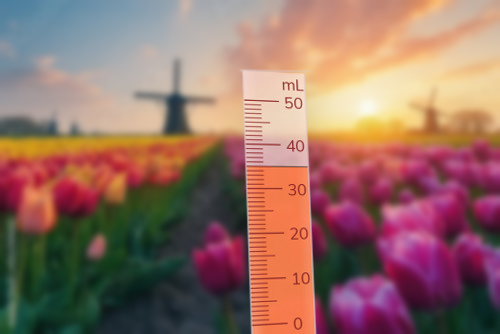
35 mL
